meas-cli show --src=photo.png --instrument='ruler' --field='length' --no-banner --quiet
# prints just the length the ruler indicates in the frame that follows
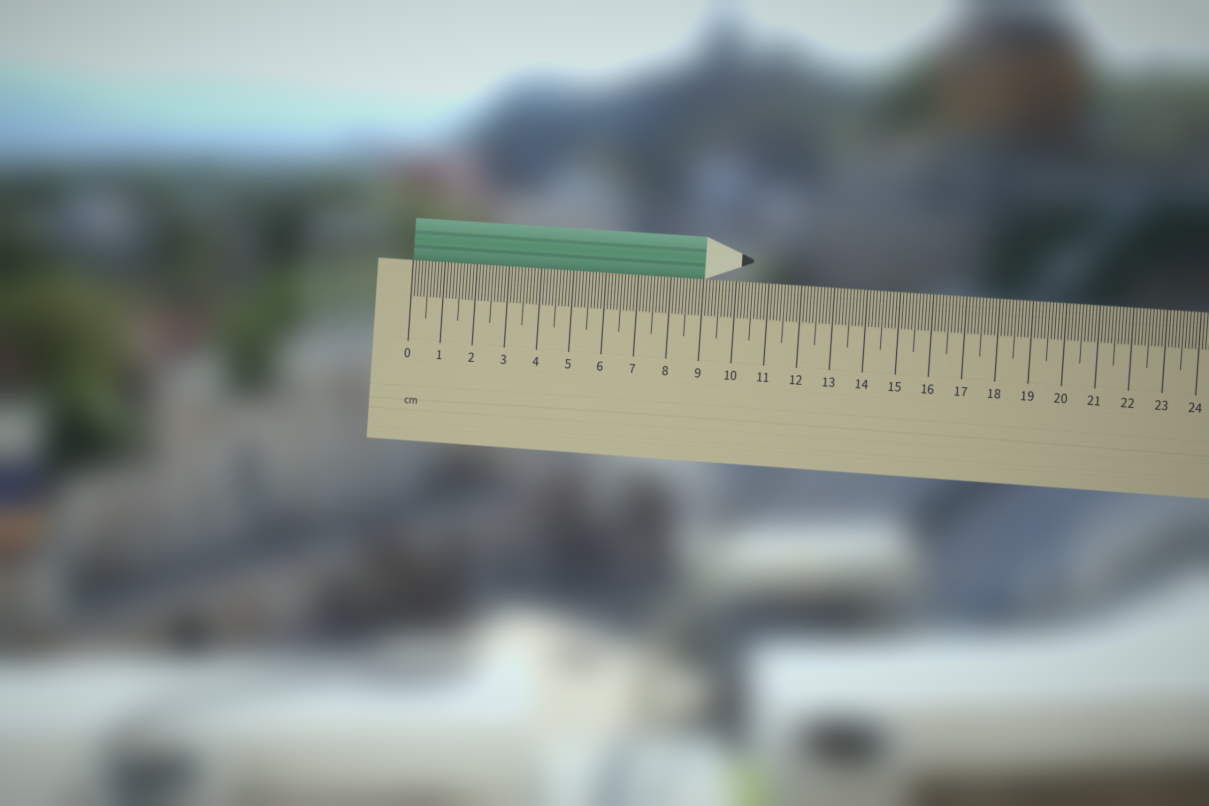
10.5 cm
